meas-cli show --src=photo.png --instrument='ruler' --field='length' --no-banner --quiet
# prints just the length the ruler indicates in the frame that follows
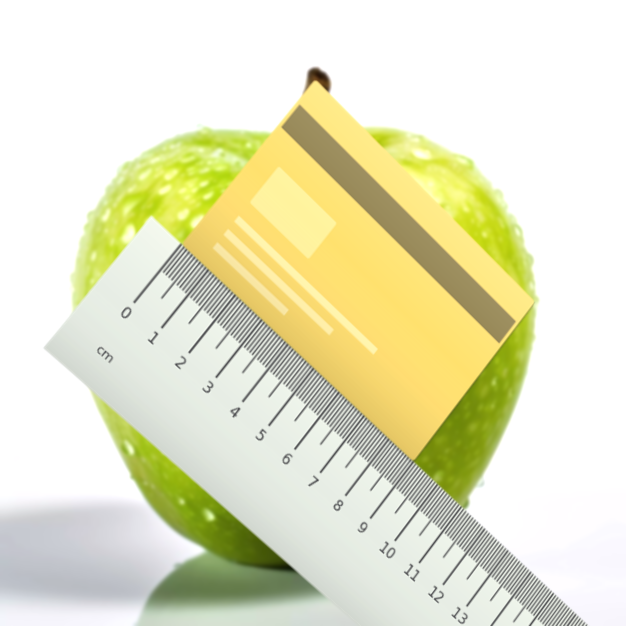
9 cm
